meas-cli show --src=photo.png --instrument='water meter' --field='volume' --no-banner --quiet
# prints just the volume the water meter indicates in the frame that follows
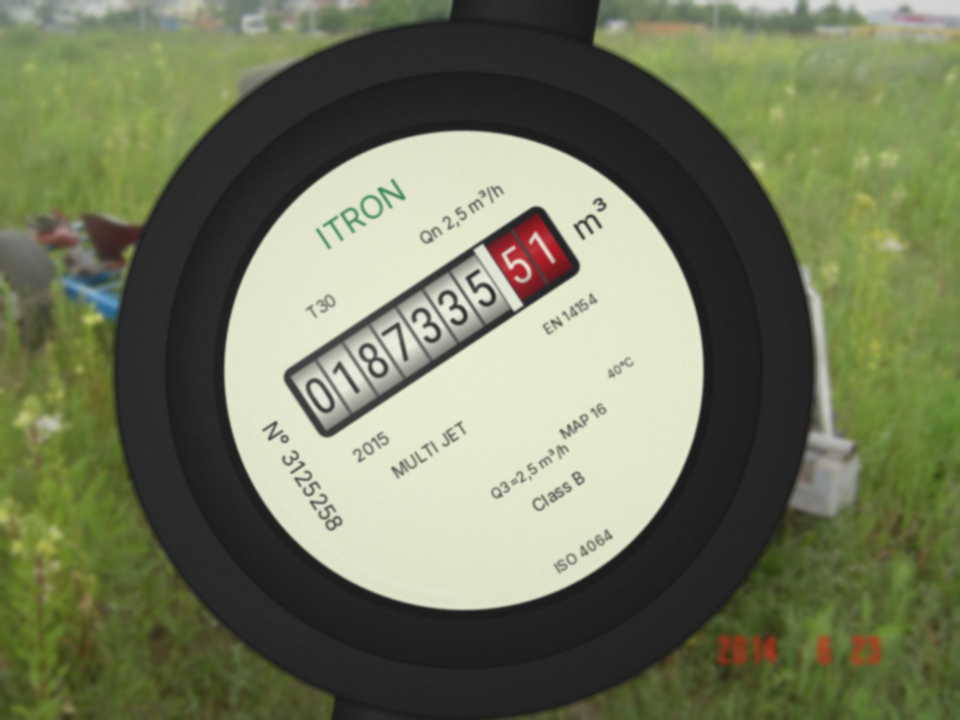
187335.51 m³
